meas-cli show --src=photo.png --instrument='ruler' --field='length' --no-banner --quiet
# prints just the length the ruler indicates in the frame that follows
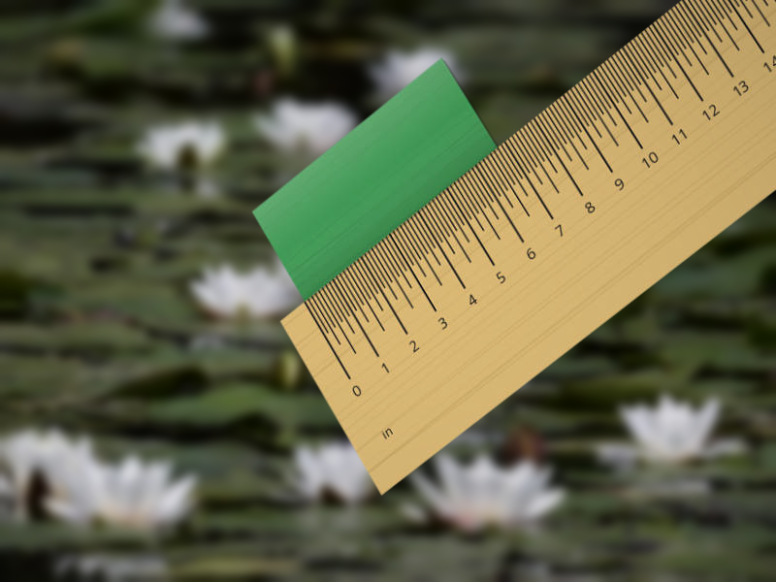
6.75 in
